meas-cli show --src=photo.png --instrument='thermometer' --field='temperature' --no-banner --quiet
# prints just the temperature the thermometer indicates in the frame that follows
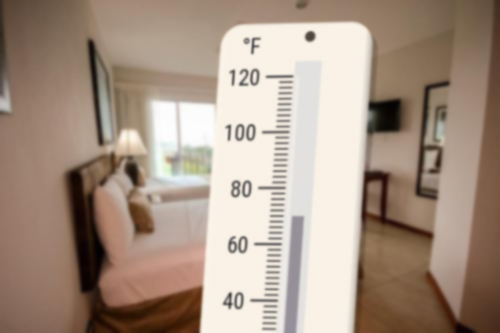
70 °F
